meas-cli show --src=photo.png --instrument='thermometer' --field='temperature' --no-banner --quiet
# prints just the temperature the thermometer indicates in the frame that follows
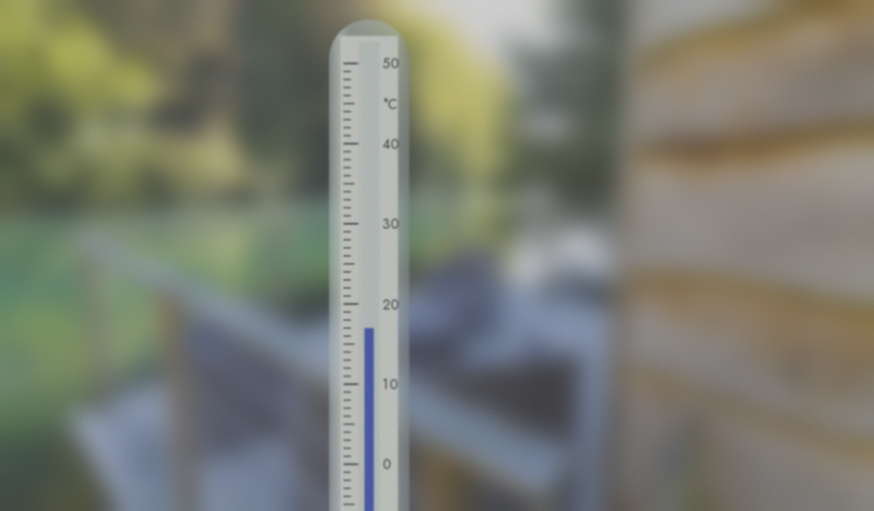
17 °C
